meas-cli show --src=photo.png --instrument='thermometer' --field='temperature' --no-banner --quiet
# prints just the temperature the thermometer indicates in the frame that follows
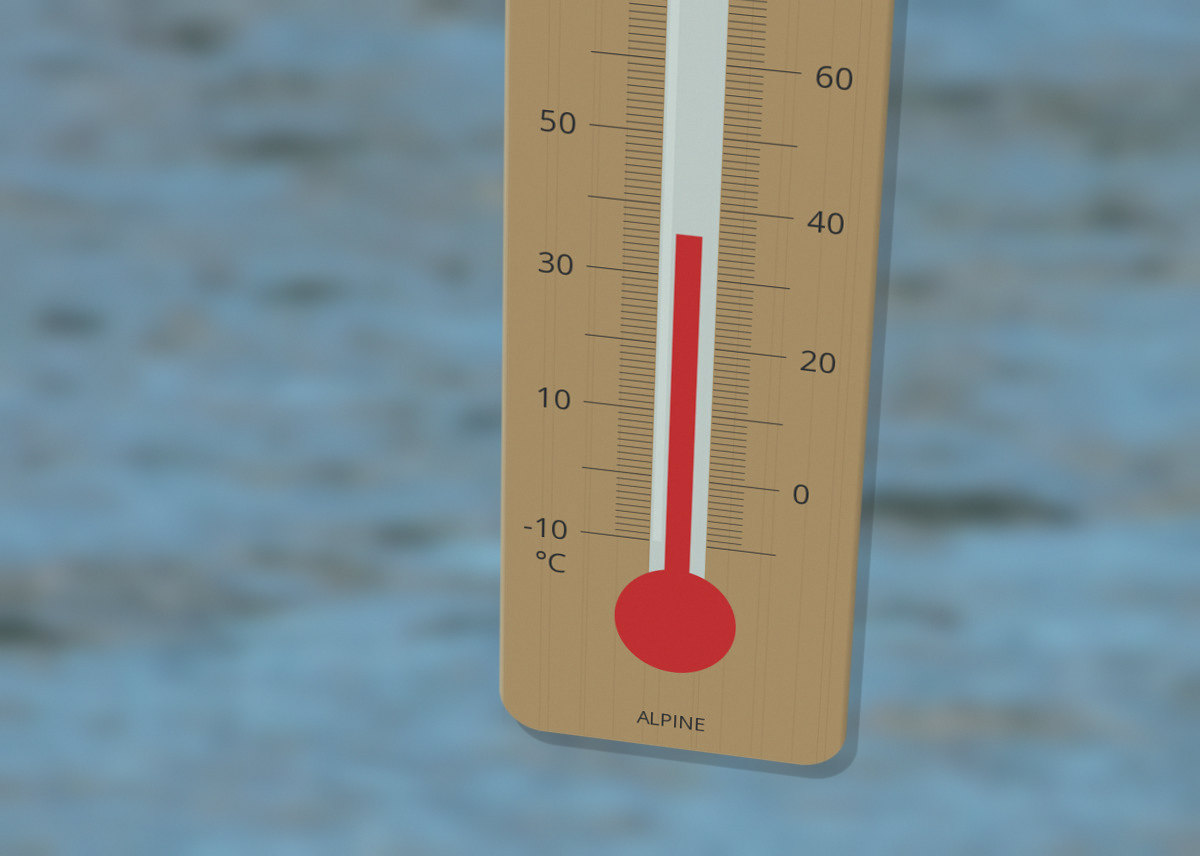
36 °C
